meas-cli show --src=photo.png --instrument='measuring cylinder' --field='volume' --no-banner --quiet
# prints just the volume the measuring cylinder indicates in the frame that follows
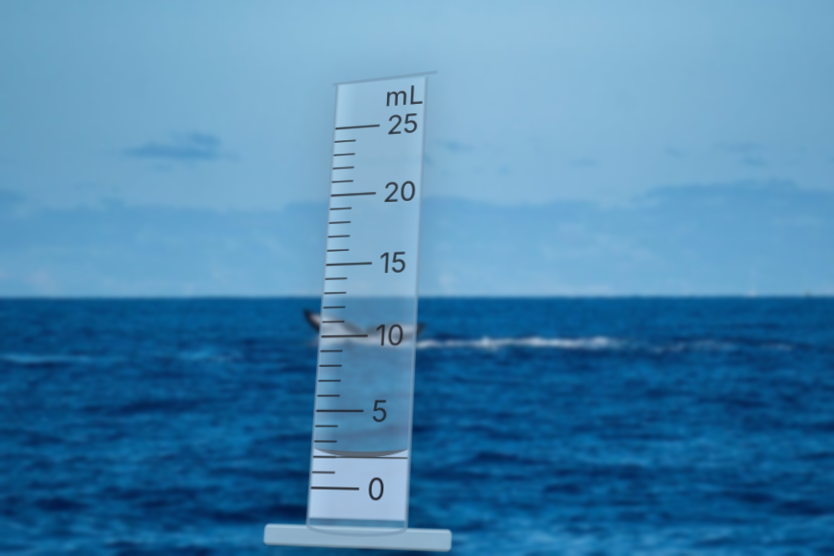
2 mL
